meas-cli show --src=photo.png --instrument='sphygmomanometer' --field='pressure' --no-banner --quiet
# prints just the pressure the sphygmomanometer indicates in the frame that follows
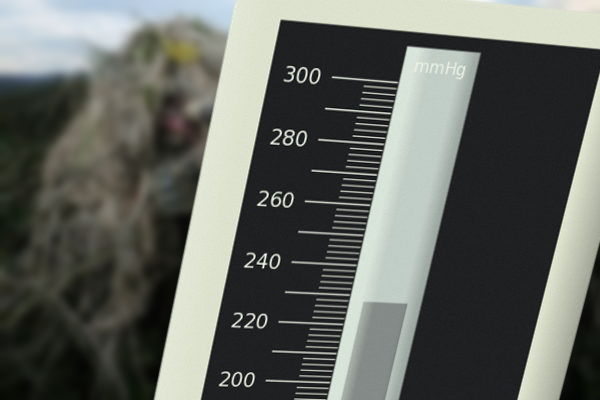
228 mmHg
